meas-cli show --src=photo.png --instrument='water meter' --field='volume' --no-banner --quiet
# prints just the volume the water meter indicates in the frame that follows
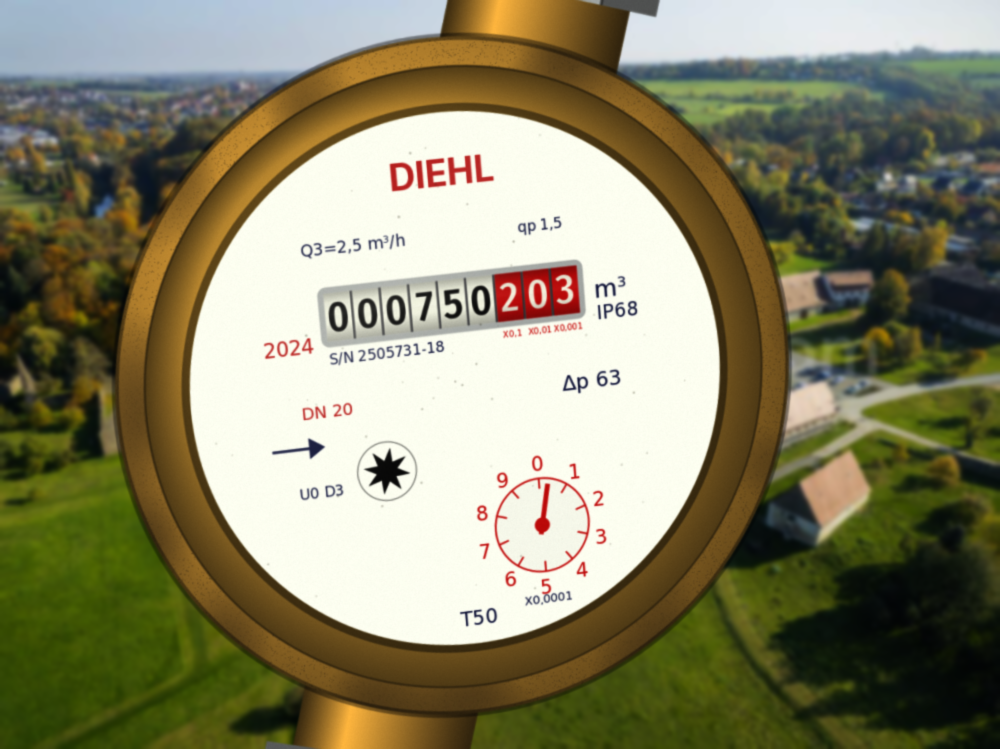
750.2030 m³
